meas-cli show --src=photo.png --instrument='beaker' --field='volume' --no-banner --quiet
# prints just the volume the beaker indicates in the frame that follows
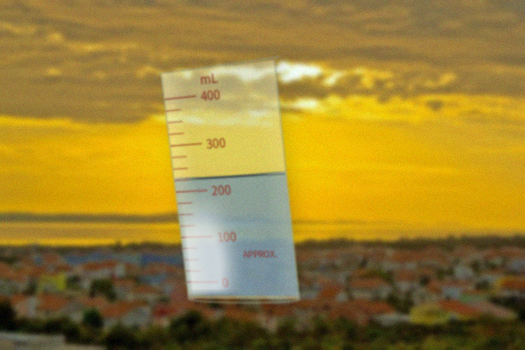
225 mL
